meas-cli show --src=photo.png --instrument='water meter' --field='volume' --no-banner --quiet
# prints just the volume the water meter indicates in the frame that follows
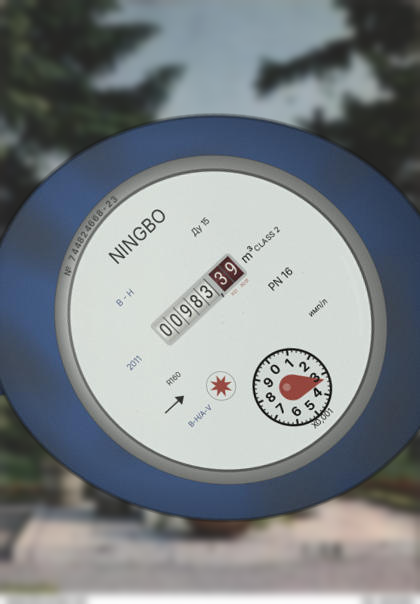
983.393 m³
